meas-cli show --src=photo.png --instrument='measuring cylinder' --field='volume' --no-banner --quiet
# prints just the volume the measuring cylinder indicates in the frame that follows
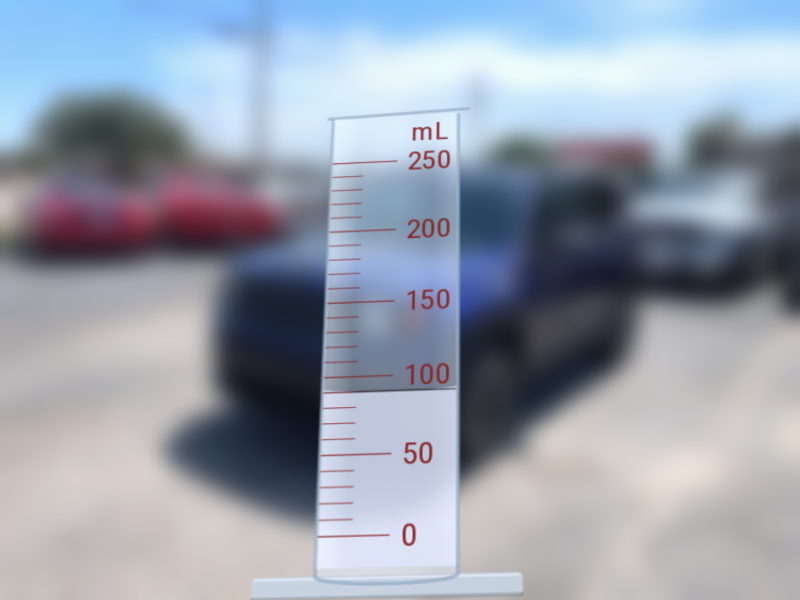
90 mL
